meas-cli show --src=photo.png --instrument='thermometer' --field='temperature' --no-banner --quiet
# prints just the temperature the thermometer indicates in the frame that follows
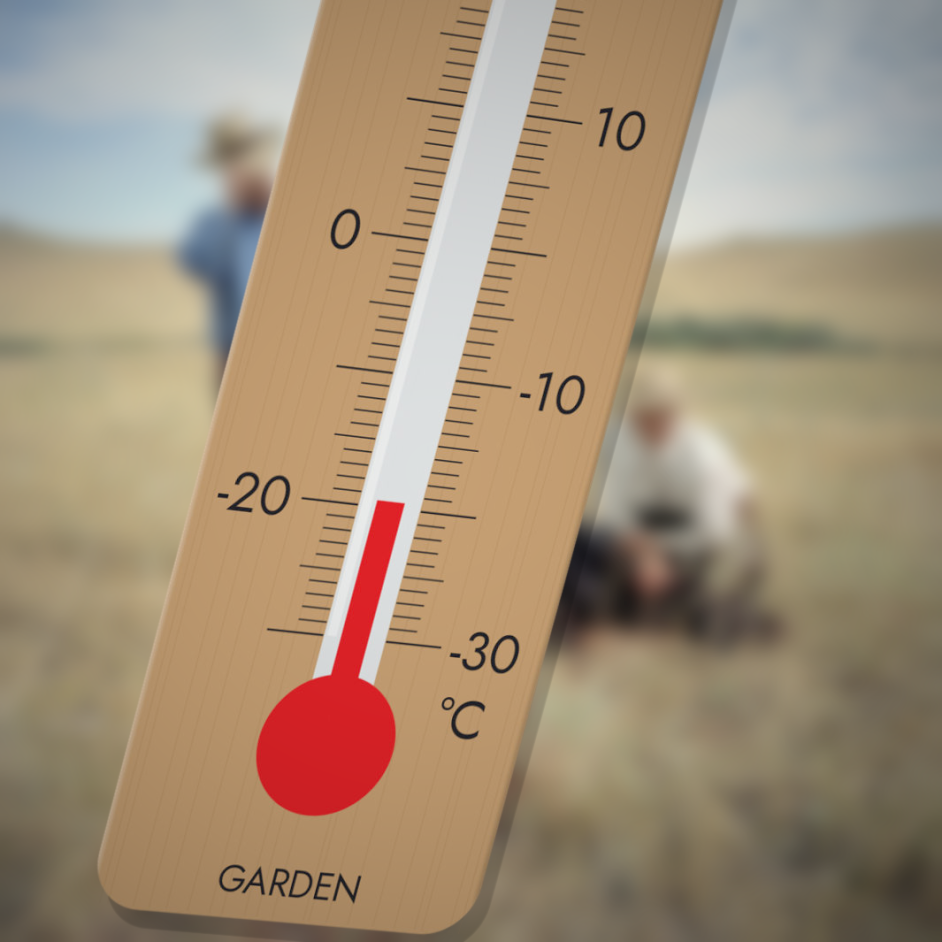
-19.5 °C
